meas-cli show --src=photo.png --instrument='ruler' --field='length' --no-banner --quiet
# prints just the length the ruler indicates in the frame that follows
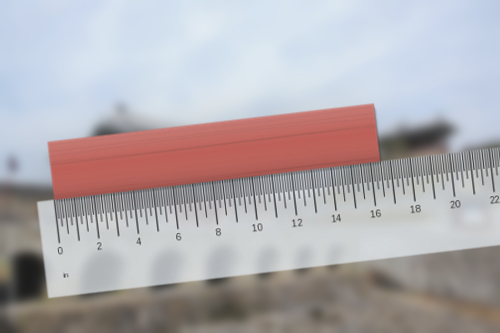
16.5 in
